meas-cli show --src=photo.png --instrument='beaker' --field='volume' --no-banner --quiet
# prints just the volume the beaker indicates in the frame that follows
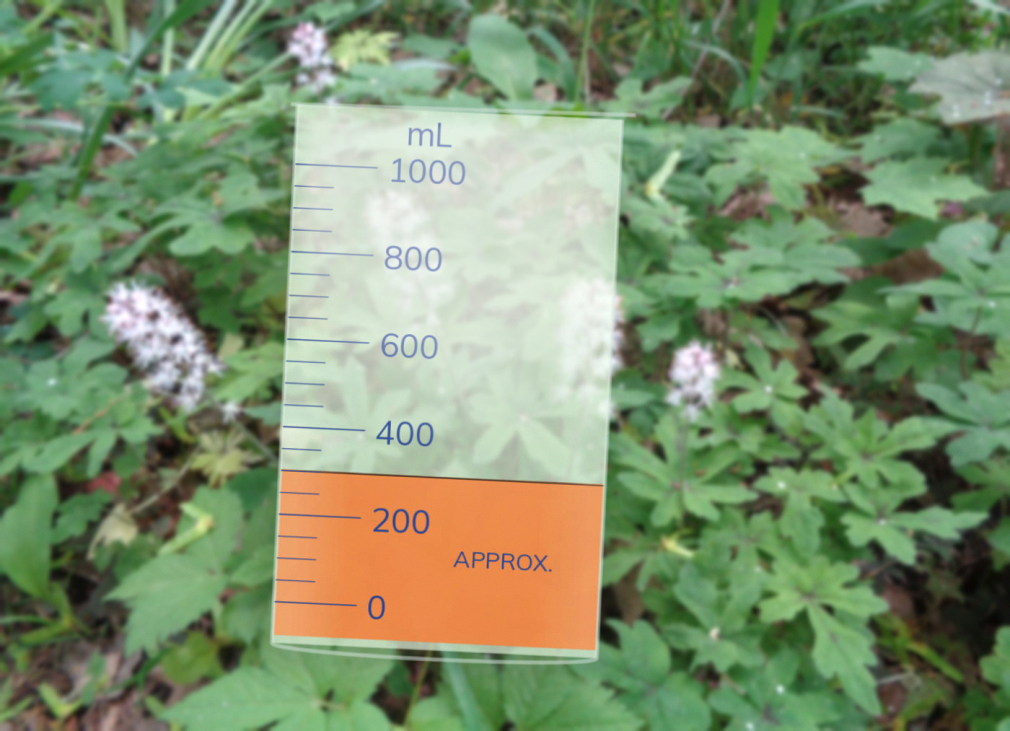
300 mL
